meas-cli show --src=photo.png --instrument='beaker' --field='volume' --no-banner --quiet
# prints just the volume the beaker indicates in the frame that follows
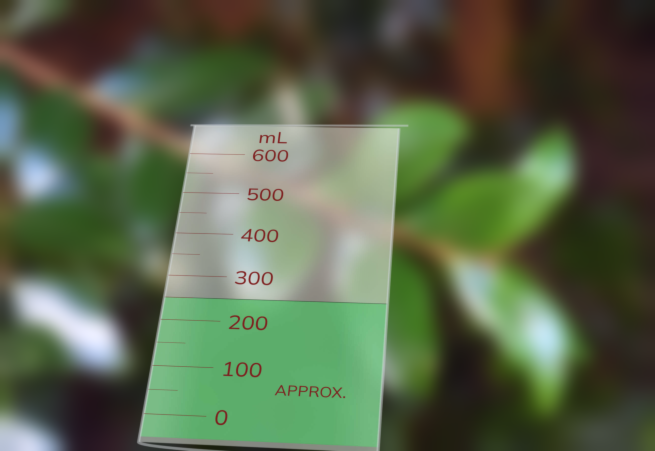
250 mL
